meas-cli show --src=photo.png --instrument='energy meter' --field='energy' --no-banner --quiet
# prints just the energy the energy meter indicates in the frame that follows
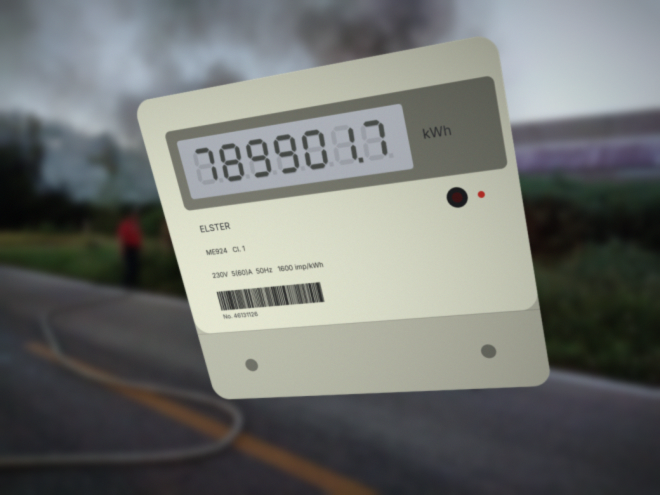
789901.7 kWh
